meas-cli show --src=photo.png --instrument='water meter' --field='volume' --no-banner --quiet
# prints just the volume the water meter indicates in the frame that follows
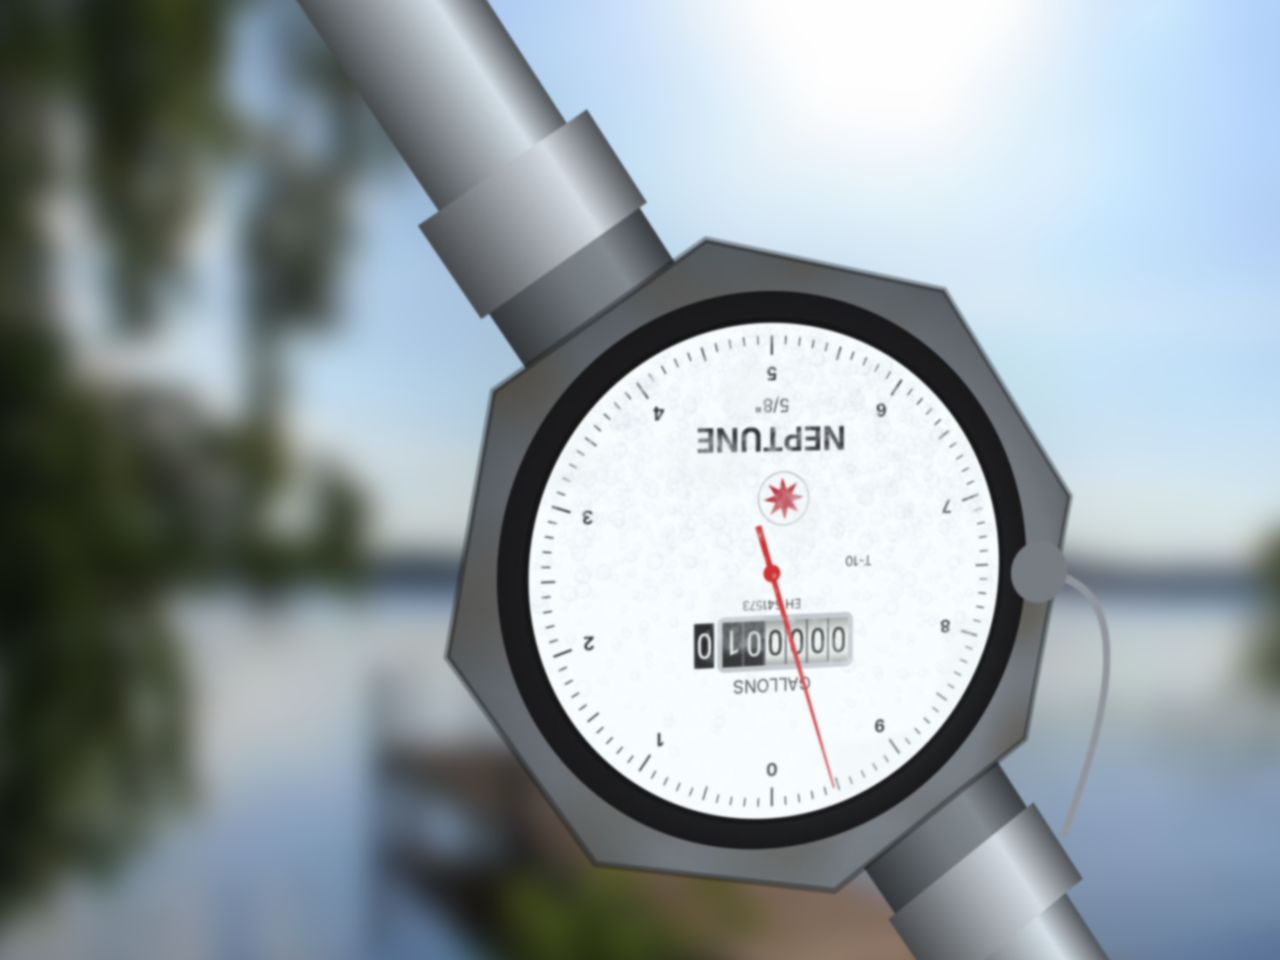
9.5 gal
